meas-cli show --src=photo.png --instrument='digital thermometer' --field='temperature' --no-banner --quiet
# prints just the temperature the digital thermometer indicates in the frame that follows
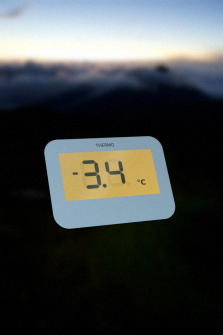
-3.4 °C
